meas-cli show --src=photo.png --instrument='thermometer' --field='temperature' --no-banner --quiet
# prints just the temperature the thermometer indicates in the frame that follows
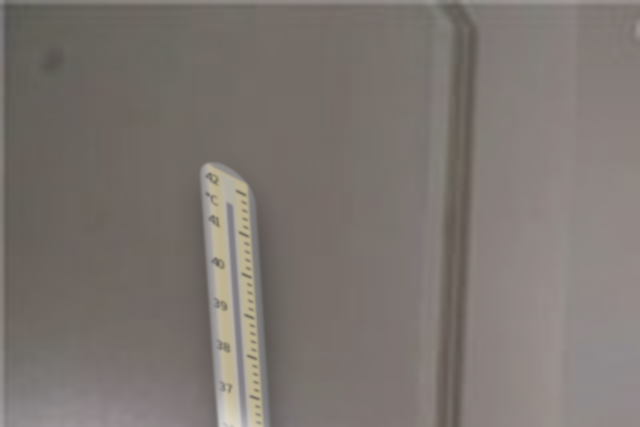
41.6 °C
